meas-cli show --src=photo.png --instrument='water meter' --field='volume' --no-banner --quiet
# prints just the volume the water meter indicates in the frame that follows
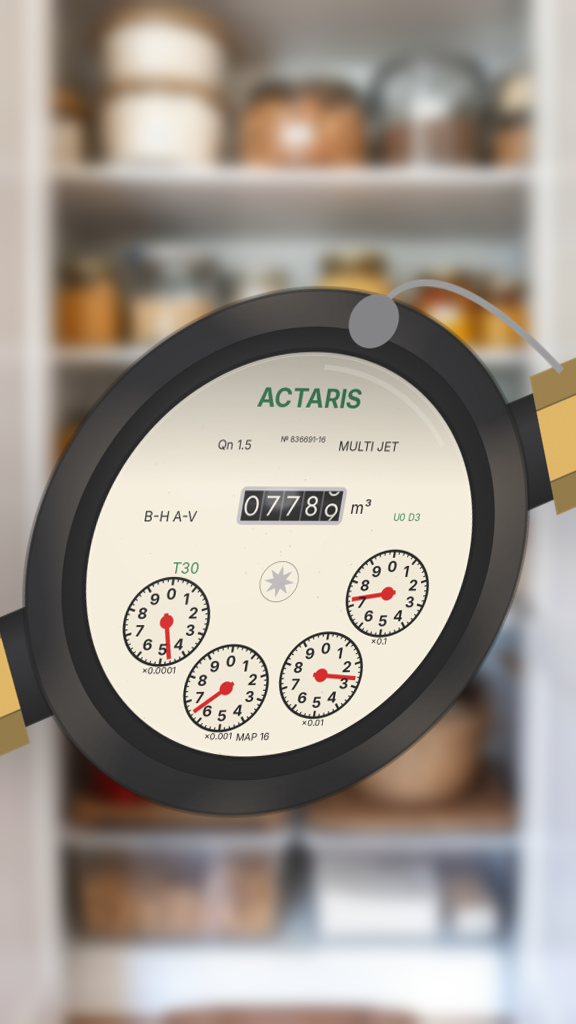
7788.7264 m³
